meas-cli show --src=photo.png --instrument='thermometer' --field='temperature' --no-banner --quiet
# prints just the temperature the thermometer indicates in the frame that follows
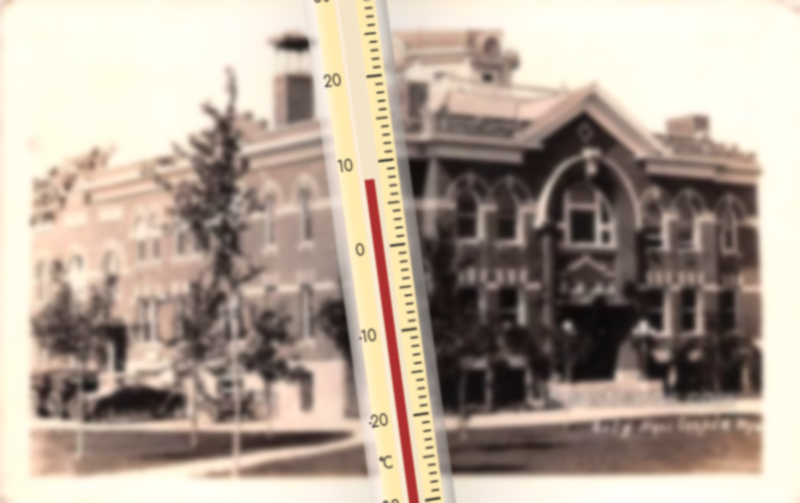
8 °C
